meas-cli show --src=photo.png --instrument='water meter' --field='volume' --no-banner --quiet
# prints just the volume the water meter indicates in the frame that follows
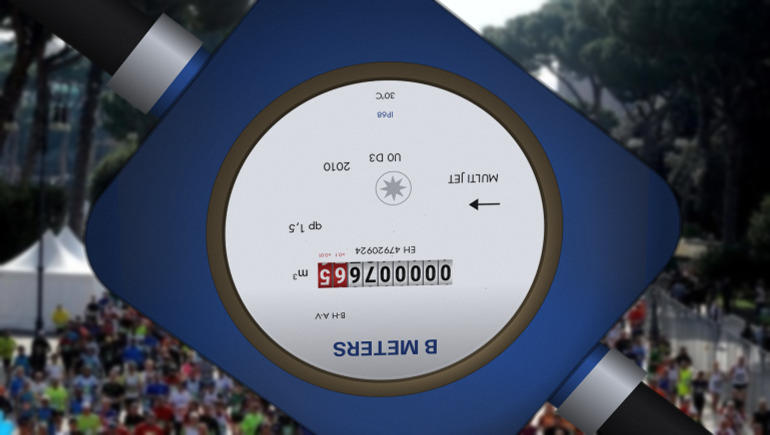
76.65 m³
